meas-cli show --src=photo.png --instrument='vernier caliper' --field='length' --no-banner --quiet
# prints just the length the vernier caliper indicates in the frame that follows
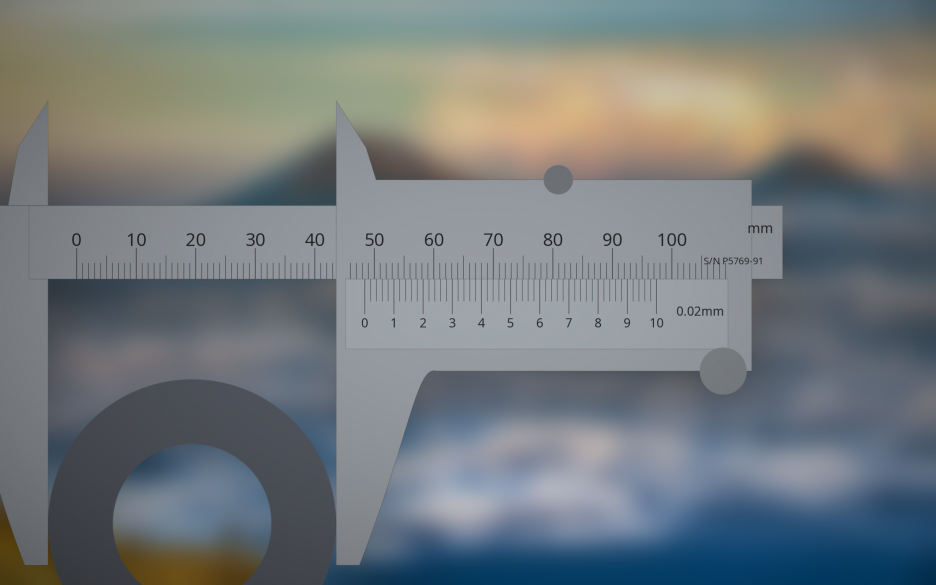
48.4 mm
